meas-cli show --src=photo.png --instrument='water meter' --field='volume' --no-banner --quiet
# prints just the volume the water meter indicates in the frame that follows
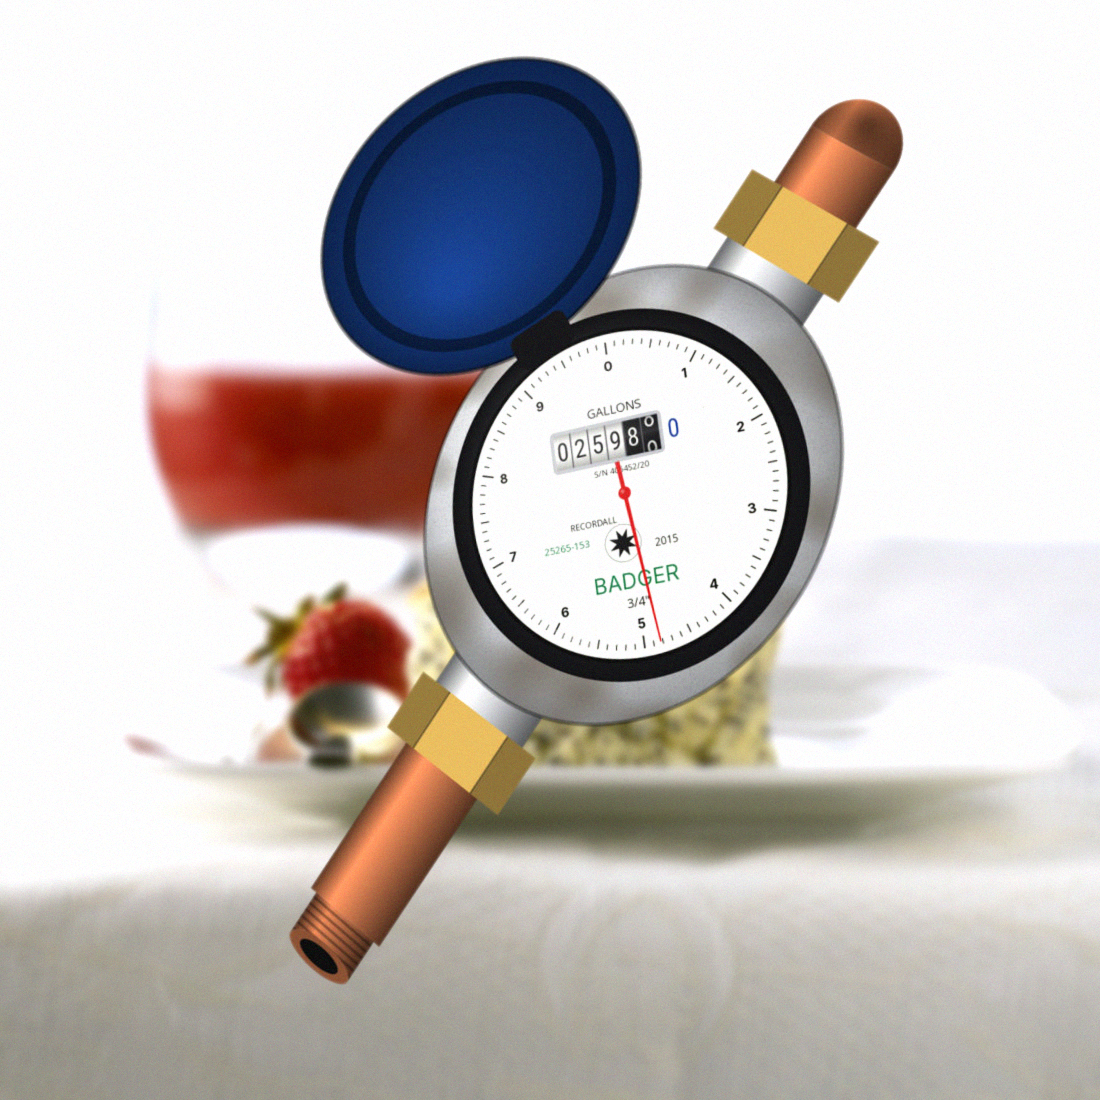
259884.8 gal
